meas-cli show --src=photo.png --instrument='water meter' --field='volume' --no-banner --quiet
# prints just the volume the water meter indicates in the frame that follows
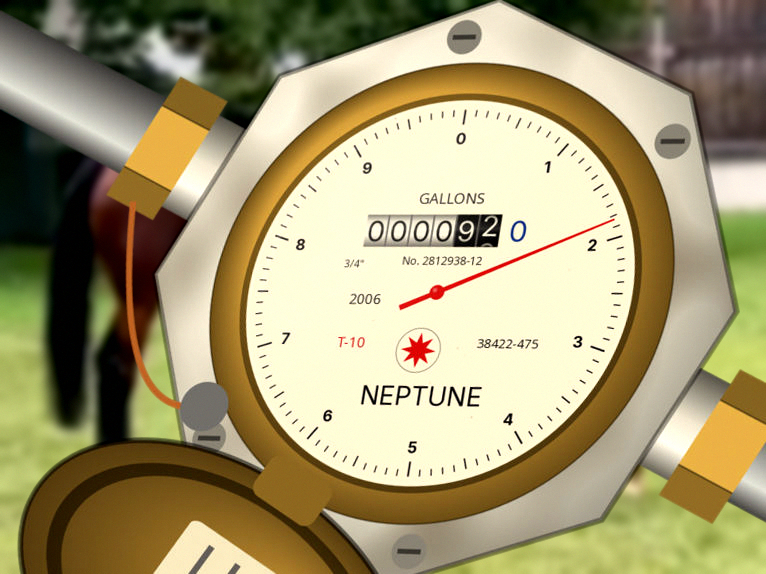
921.8 gal
